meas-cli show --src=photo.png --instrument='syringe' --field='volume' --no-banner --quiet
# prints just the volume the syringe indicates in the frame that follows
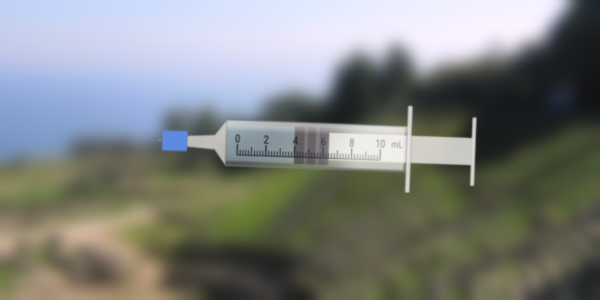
4 mL
